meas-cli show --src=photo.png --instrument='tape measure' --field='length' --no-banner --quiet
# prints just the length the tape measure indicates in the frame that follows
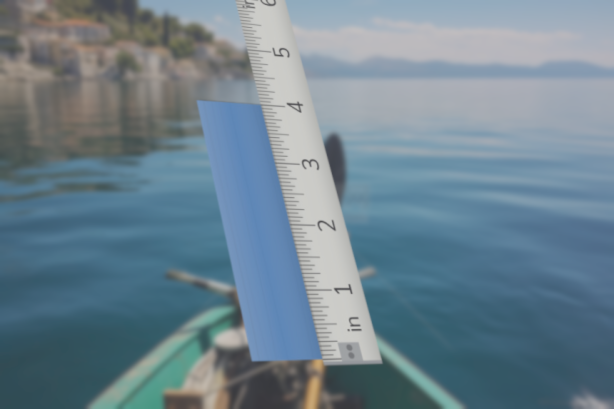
4 in
